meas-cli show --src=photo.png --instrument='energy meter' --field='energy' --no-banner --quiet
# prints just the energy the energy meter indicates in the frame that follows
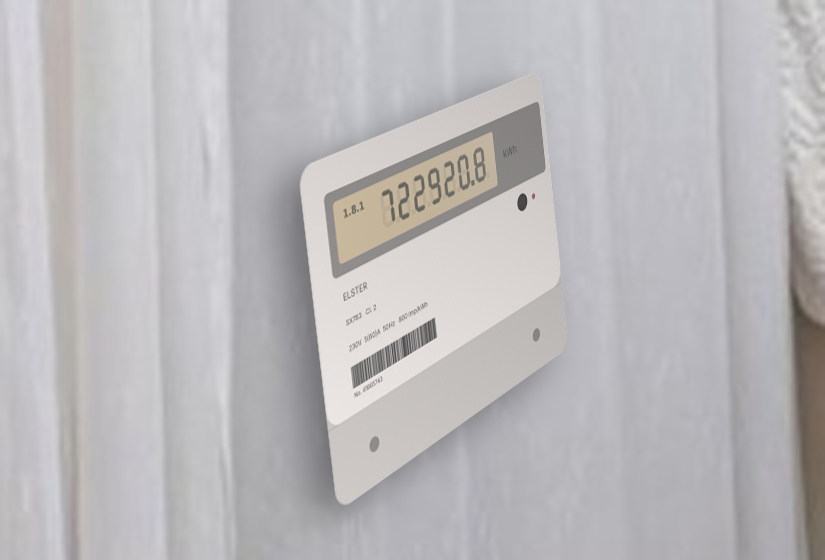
722920.8 kWh
